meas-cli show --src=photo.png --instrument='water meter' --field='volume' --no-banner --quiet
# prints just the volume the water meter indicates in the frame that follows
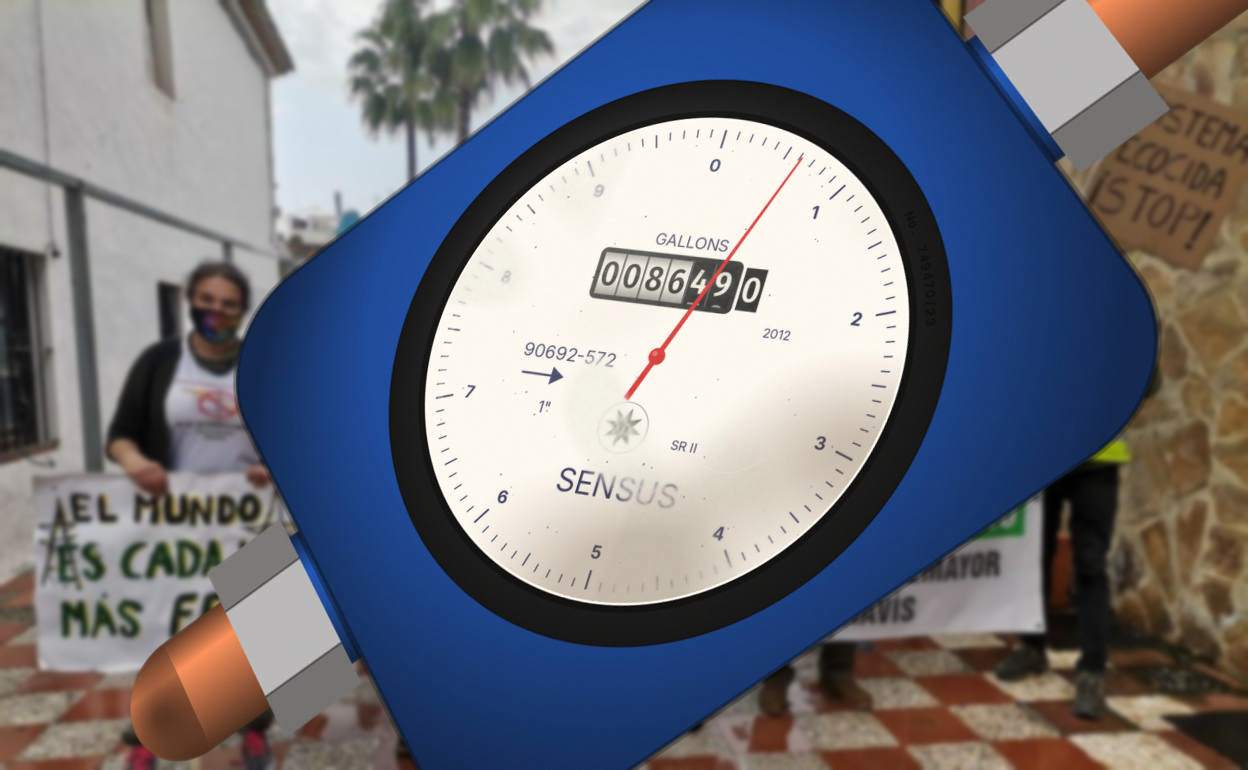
86490.6 gal
